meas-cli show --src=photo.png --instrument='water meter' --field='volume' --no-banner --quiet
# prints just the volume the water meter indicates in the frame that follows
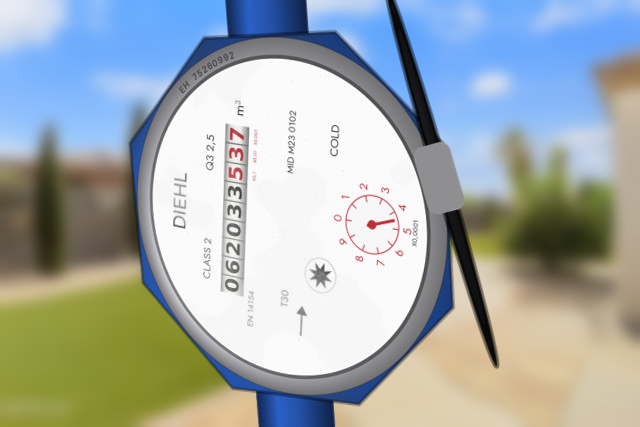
62033.5374 m³
